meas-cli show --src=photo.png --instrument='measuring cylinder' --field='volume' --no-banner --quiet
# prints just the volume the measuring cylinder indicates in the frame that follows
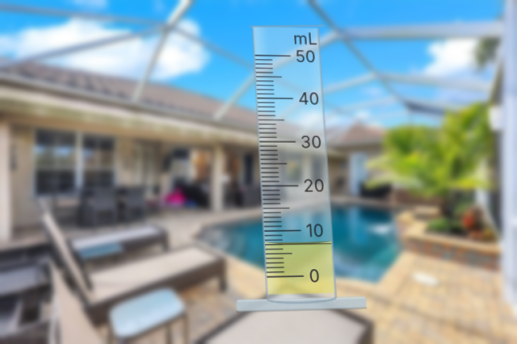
7 mL
